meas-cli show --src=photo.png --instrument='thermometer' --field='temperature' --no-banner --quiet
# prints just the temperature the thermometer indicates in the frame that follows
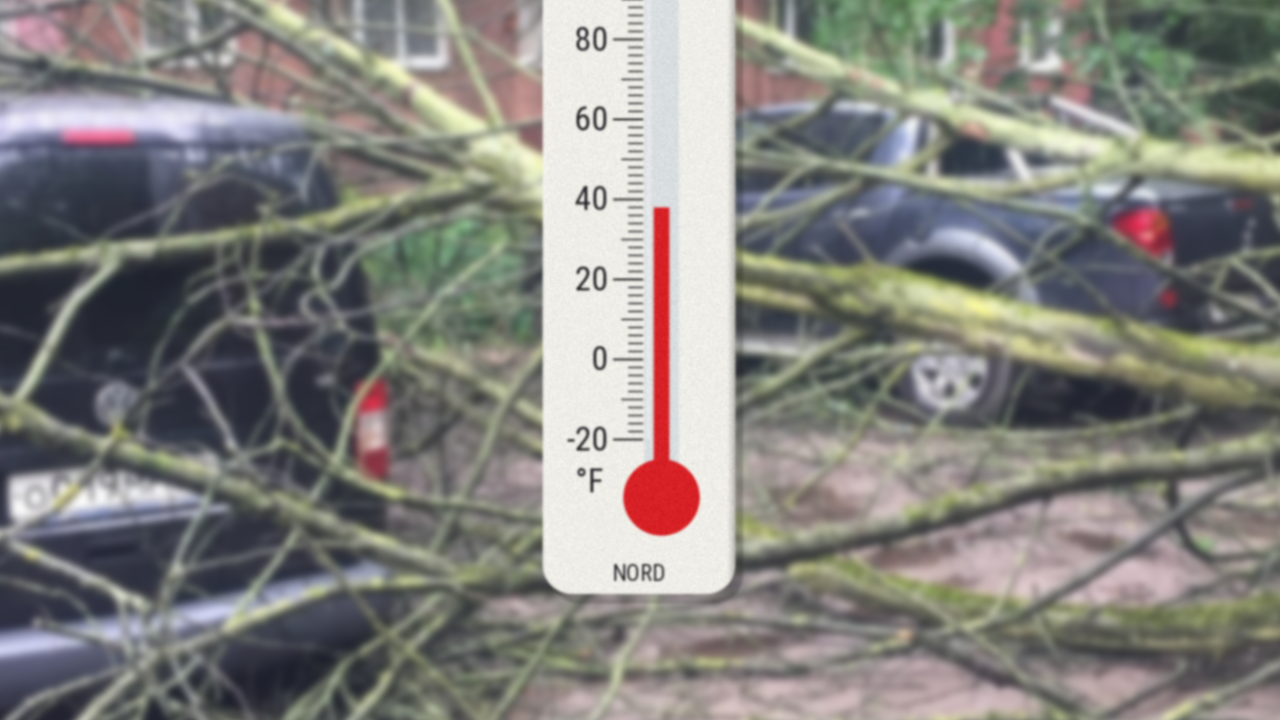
38 °F
